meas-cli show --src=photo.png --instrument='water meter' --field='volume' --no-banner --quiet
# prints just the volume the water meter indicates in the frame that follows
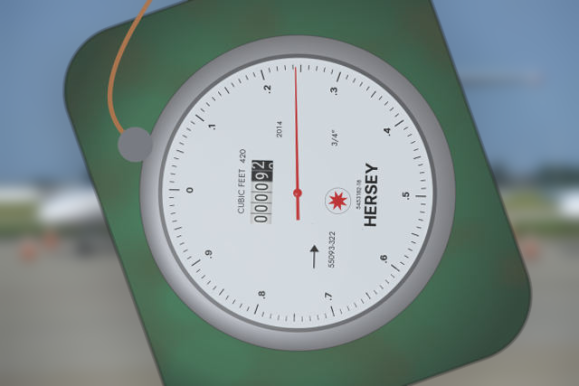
92.24 ft³
